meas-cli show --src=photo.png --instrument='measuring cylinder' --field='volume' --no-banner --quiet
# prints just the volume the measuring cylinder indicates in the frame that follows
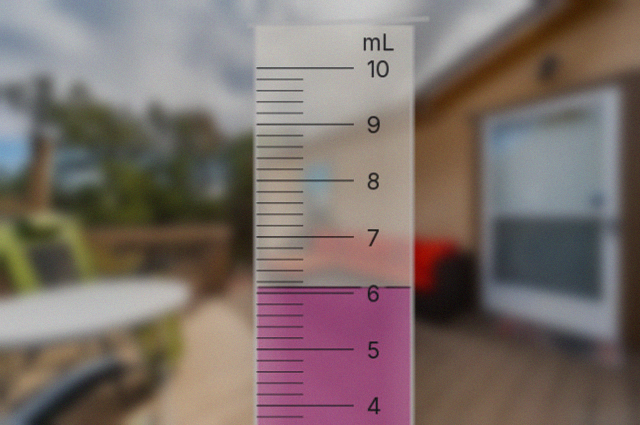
6.1 mL
